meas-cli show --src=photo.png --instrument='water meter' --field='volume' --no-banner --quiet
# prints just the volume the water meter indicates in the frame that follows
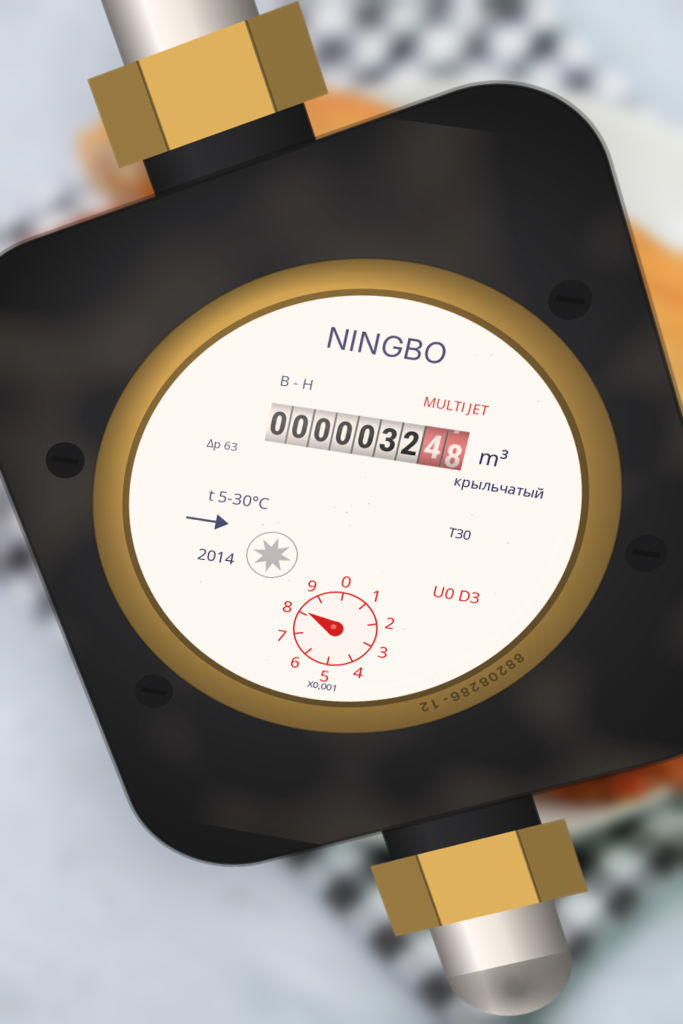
32.478 m³
